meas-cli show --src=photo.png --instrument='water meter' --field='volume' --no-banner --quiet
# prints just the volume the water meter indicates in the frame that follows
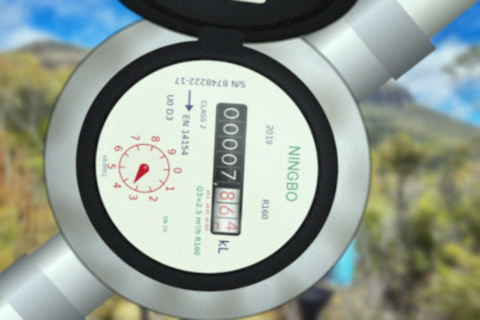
7.8643 kL
